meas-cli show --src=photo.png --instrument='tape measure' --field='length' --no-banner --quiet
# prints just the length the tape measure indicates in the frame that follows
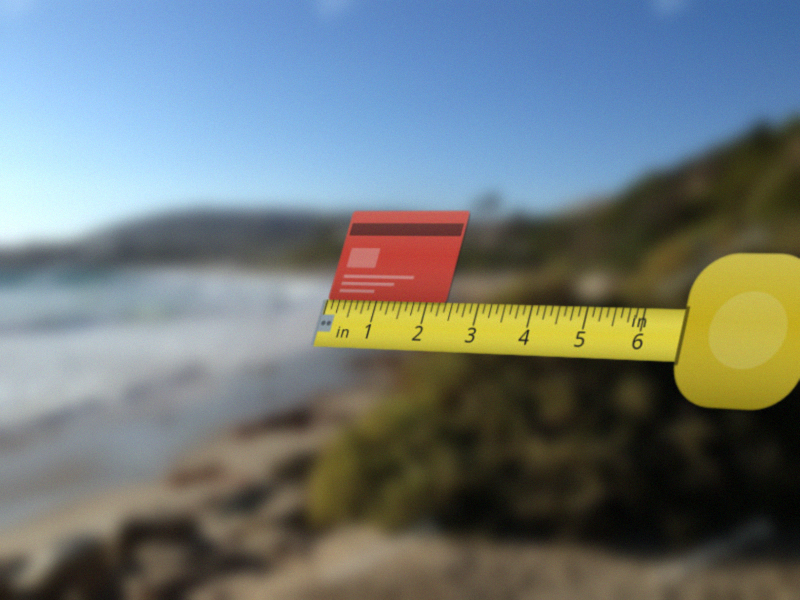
2.375 in
